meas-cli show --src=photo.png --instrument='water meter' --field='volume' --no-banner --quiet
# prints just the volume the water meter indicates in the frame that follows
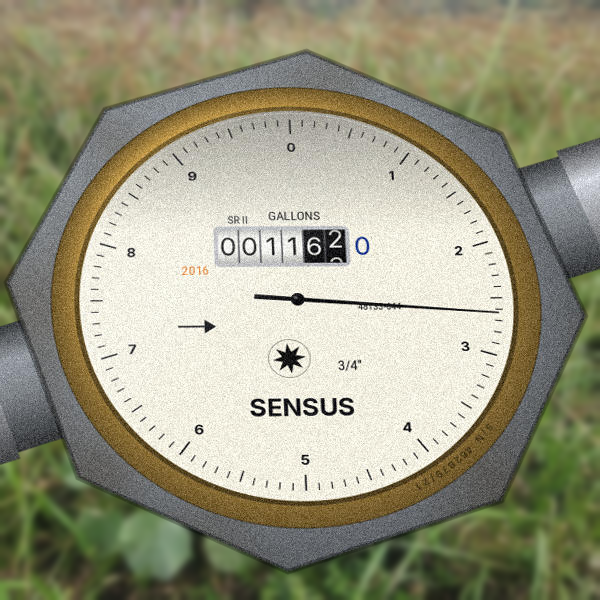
11622.6 gal
